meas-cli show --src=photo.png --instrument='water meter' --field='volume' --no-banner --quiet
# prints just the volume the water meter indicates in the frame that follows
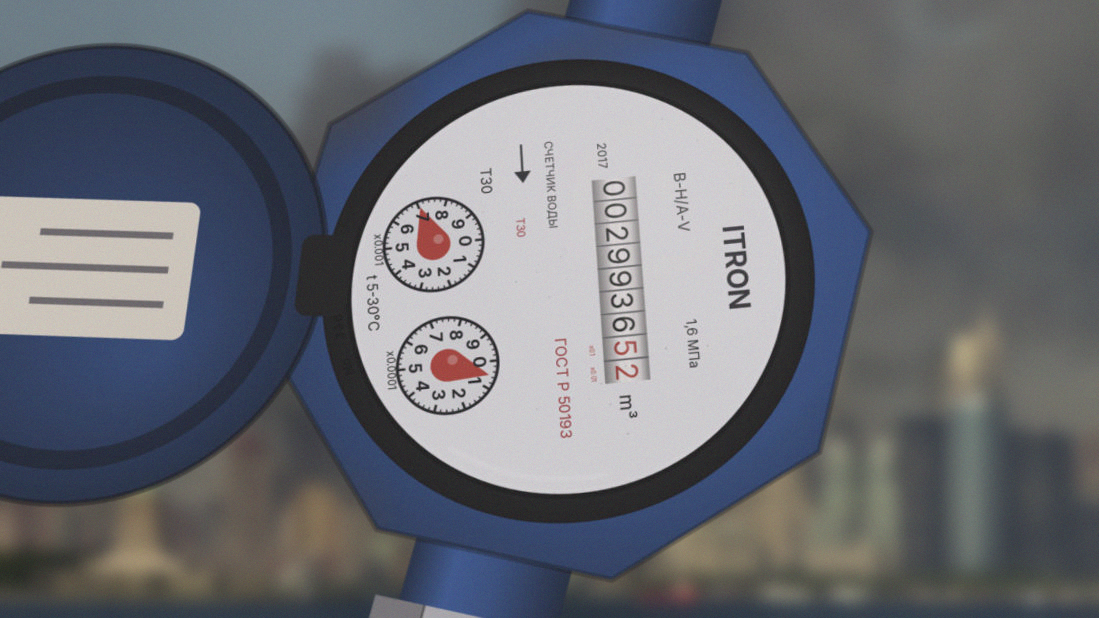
29936.5270 m³
